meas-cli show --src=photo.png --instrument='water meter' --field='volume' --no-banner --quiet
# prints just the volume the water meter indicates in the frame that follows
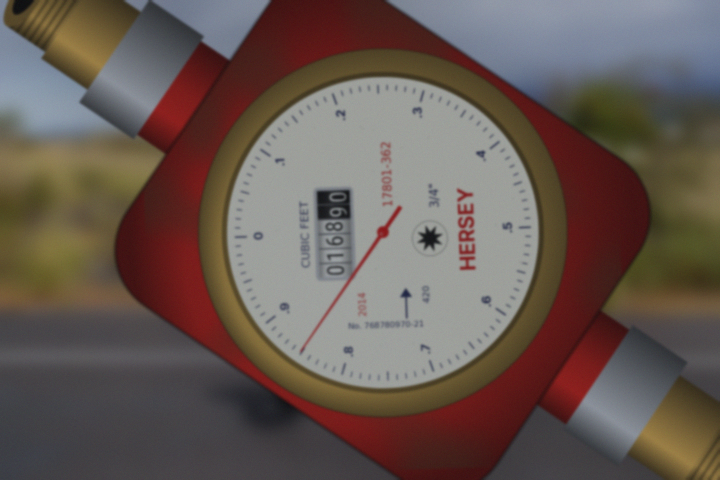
16889.85 ft³
